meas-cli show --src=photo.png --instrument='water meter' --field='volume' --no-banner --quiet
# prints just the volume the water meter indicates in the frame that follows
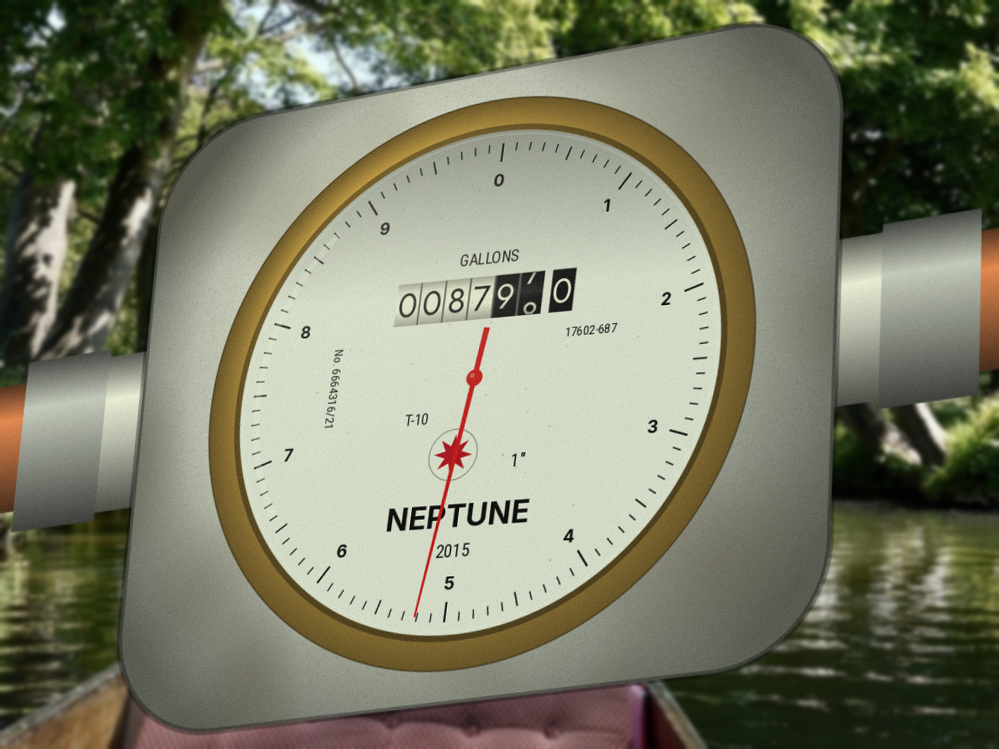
87975.2 gal
